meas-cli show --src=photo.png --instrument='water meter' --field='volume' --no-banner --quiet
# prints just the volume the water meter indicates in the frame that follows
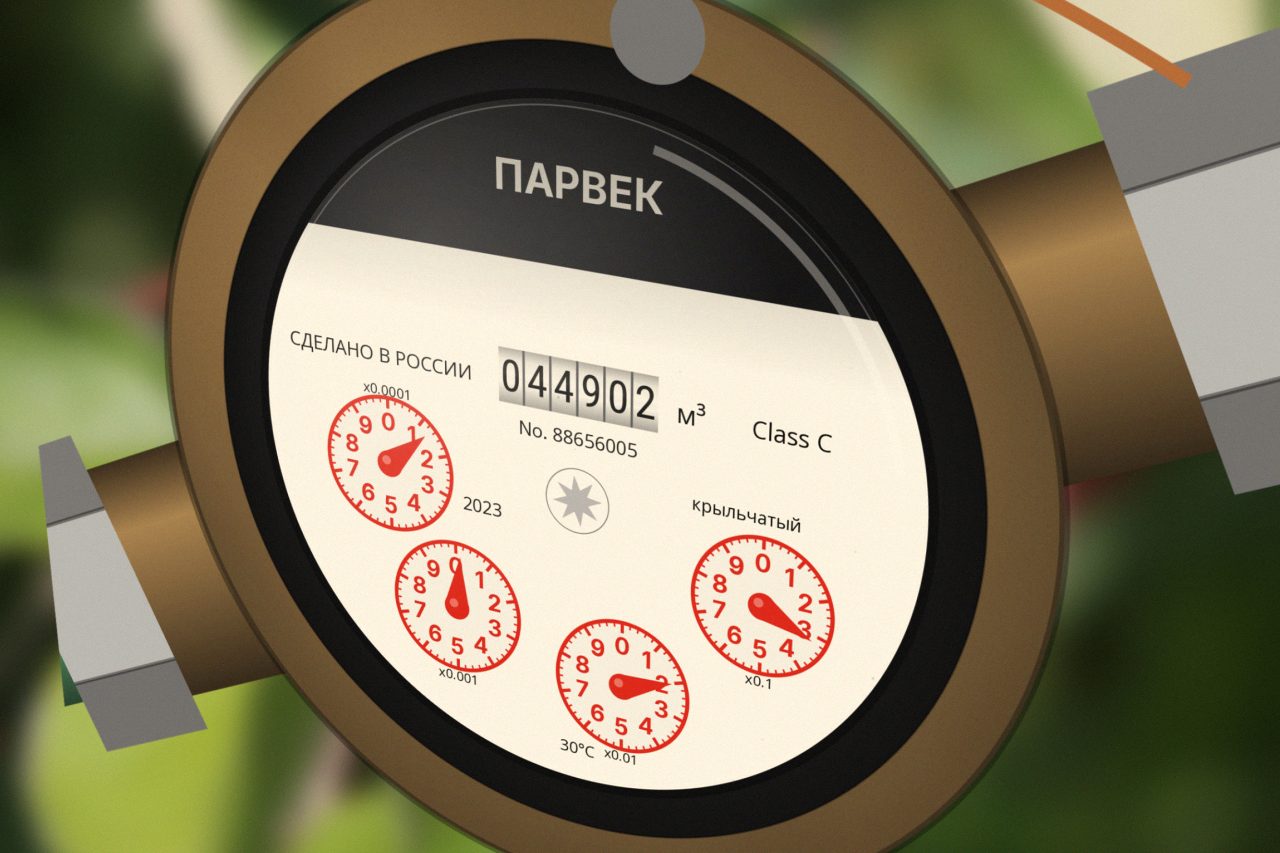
44902.3201 m³
